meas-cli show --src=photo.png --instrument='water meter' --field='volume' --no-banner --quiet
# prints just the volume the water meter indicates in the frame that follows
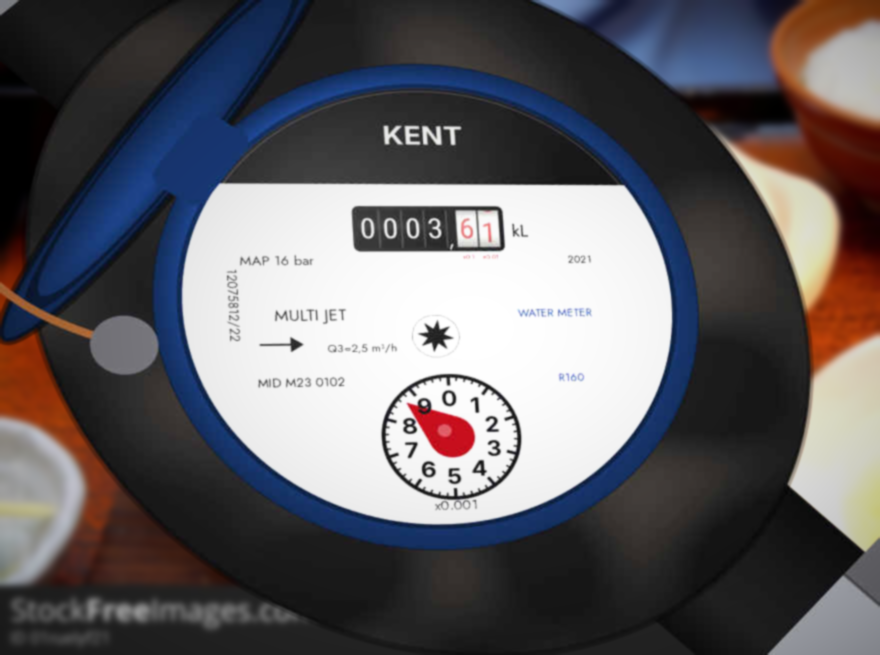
3.608 kL
